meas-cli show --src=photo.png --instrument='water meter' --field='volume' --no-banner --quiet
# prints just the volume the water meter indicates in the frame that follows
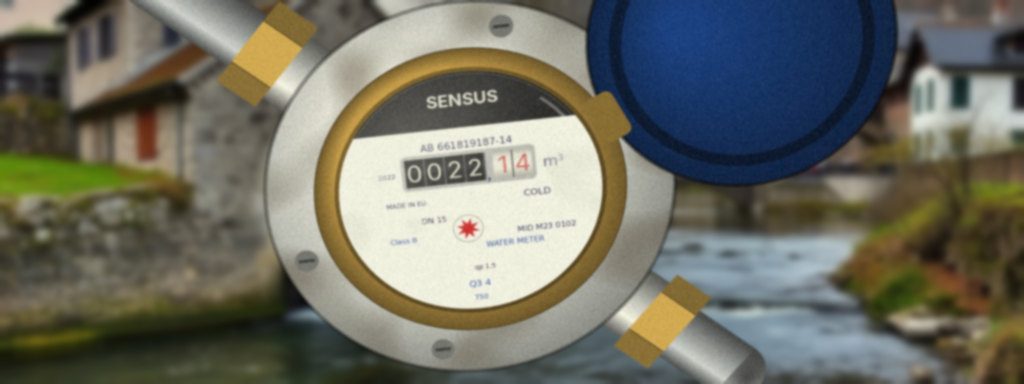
22.14 m³
